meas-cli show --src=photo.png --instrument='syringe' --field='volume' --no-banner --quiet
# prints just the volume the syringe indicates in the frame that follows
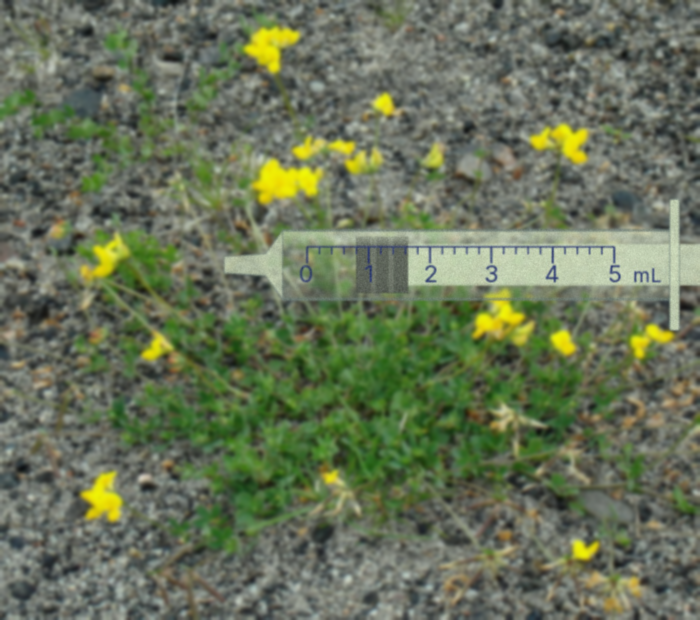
0.8 mL
